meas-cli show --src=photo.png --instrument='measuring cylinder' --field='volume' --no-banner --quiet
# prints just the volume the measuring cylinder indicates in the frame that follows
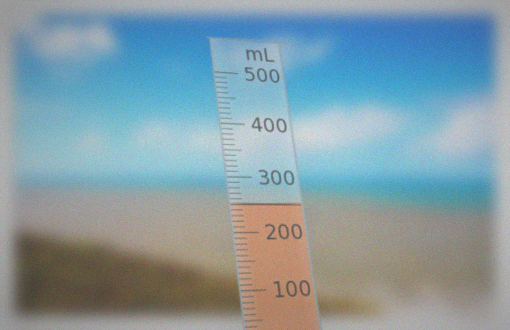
250 mL
